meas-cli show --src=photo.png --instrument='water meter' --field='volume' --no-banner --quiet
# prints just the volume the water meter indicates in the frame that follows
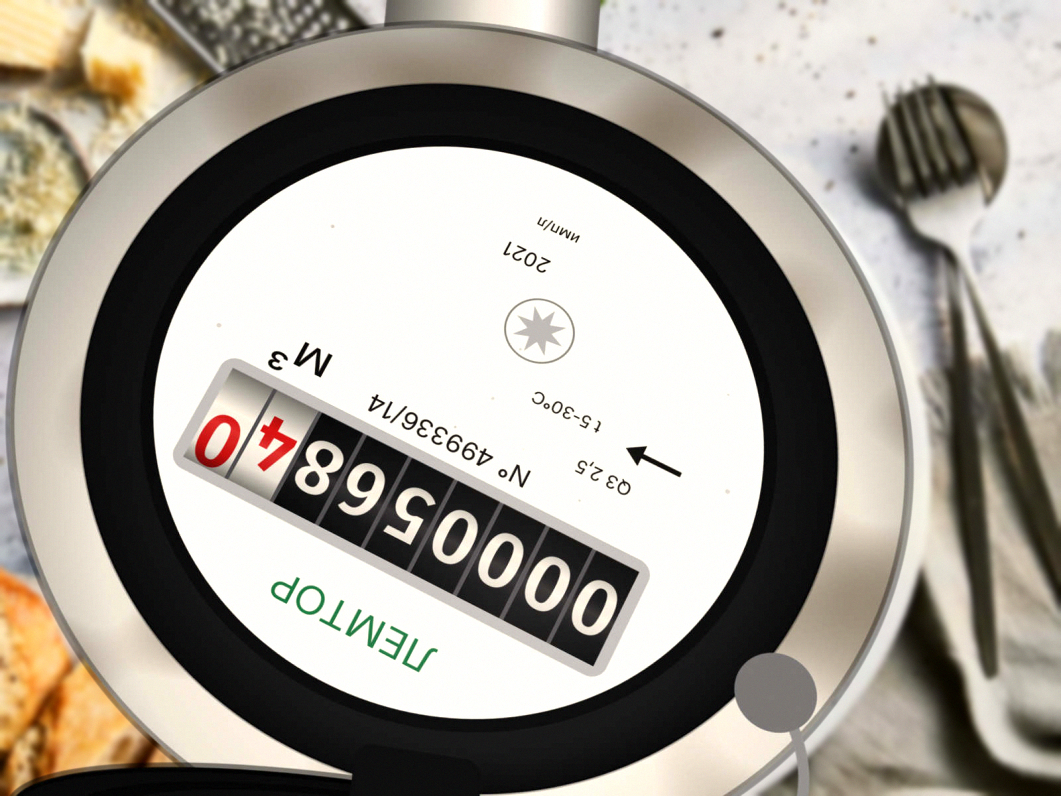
568.40 m³
